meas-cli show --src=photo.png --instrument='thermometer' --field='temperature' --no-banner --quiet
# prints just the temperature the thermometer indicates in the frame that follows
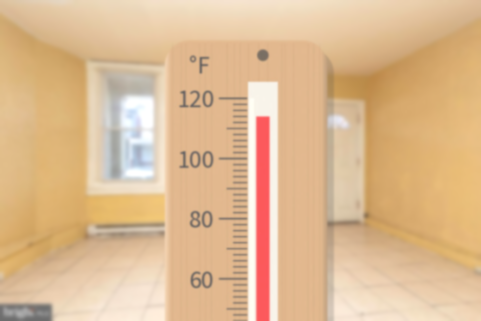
114 °F
